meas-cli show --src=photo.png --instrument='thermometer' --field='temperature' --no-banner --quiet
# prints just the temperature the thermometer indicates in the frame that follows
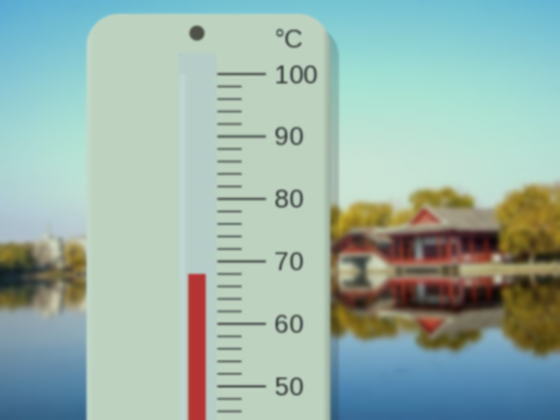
68 °C
